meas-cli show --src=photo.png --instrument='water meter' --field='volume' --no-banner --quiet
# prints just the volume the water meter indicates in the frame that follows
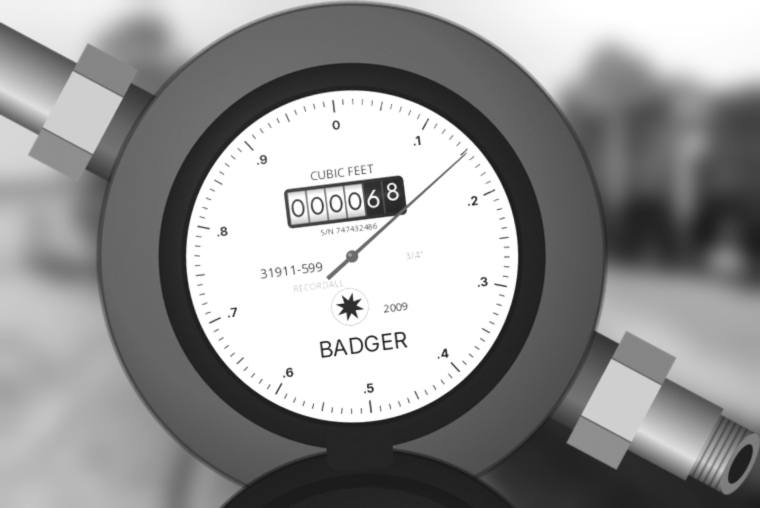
68.15 ft³
